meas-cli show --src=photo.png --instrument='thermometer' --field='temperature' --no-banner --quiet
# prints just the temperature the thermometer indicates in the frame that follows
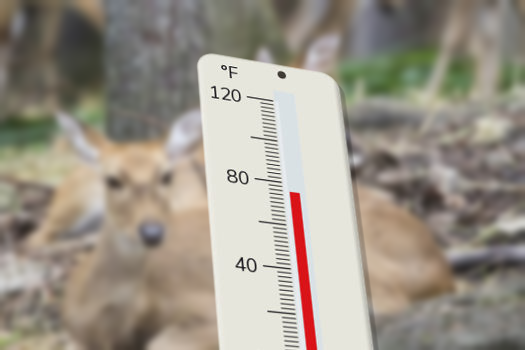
76 °F
